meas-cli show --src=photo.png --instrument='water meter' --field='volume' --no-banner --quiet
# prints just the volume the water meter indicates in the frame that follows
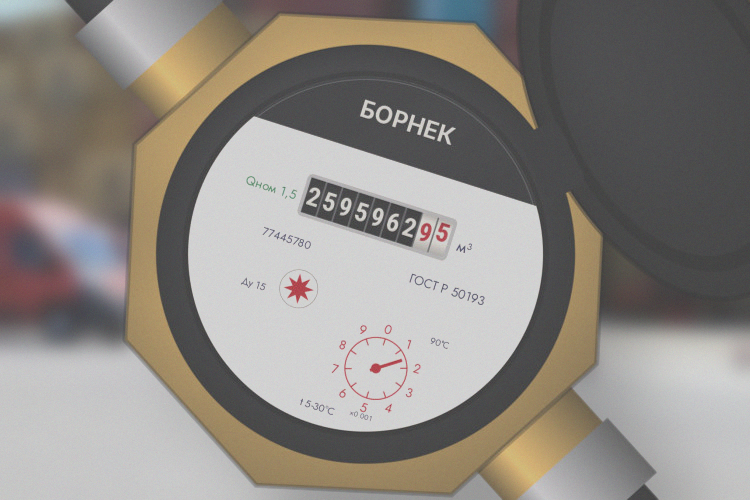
2595962.951 m³
